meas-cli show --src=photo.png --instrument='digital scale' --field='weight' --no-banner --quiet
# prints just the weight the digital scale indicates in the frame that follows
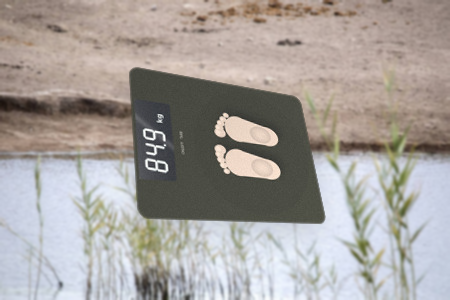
84.9 kg
